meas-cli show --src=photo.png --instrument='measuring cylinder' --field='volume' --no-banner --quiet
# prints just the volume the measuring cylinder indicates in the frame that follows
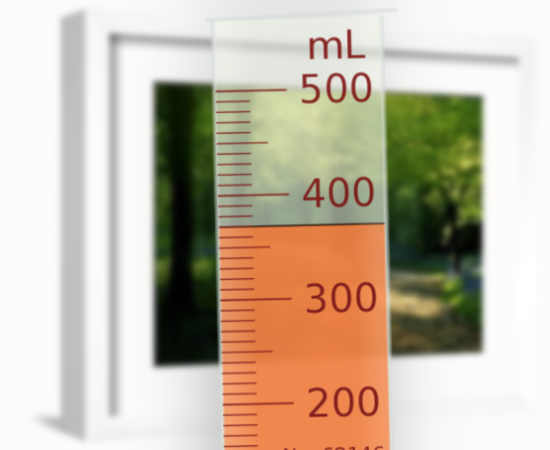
370 mL
